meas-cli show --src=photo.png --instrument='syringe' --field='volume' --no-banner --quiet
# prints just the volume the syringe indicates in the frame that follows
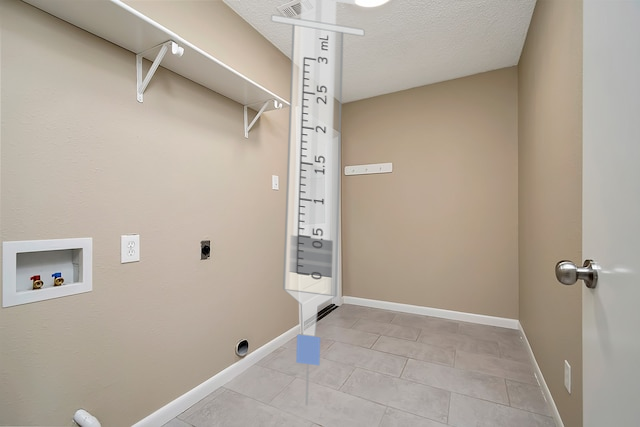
0 mL
